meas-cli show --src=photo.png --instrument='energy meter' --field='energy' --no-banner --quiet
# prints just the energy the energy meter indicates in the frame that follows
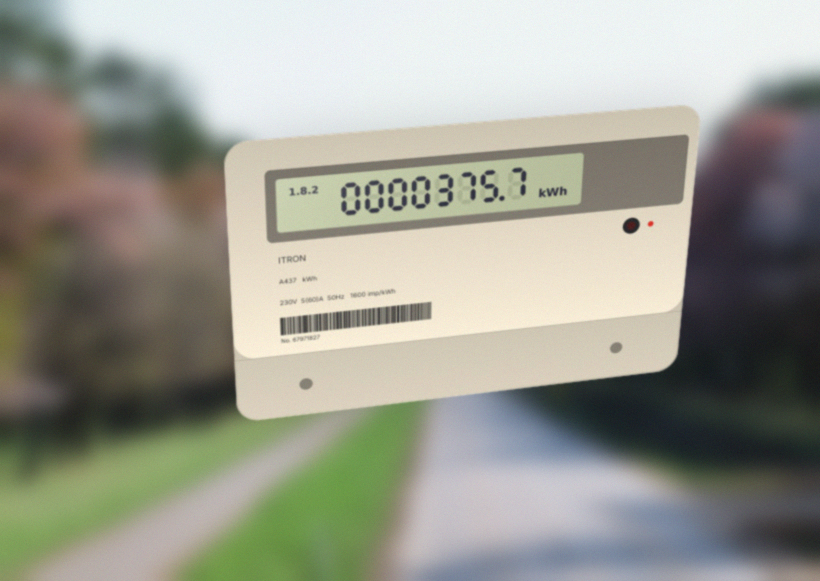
375.7 kWh
